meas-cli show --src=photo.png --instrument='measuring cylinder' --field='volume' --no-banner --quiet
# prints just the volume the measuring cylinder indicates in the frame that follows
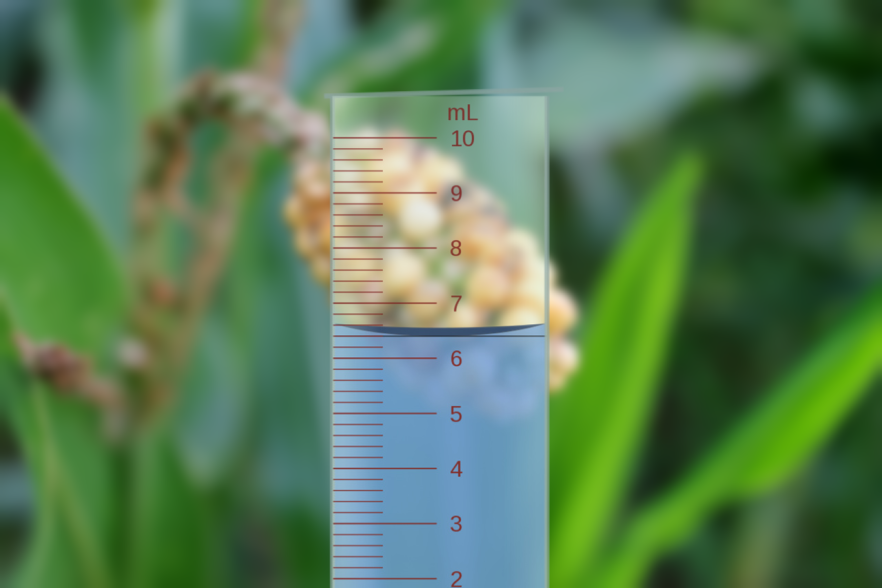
6.4 mL
